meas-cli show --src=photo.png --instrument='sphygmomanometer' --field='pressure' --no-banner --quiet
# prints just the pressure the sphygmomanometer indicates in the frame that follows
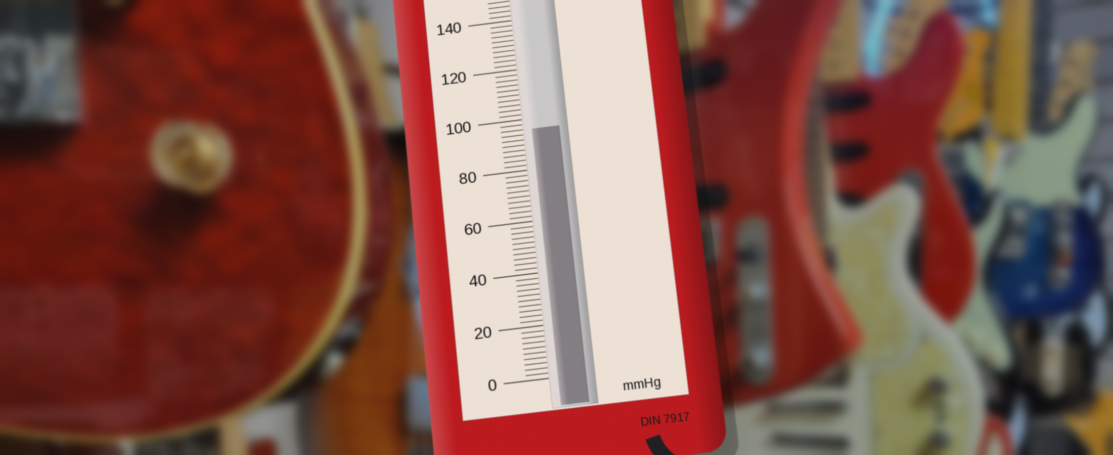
96 mmHg
